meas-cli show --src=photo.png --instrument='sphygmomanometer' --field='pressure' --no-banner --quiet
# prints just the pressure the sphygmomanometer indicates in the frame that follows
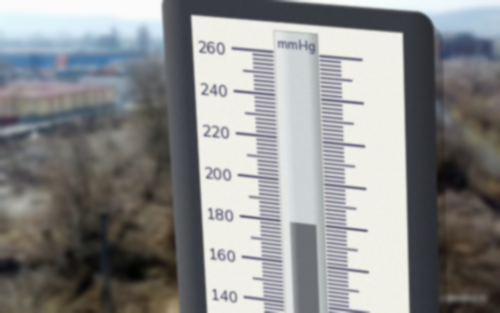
180 mmHg
